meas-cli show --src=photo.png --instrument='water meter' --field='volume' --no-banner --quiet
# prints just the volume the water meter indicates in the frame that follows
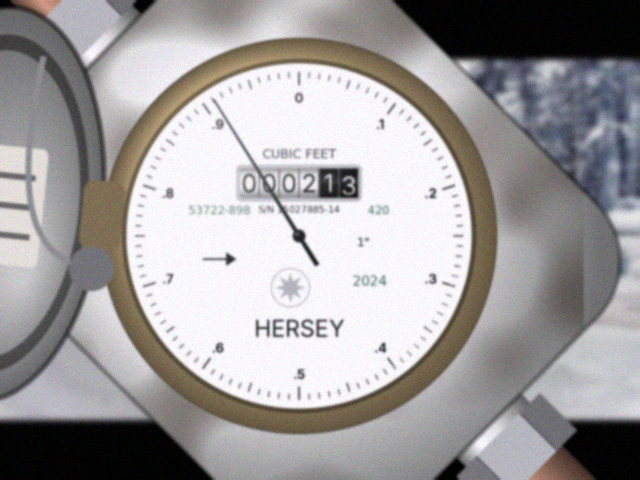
212.91 ft³
